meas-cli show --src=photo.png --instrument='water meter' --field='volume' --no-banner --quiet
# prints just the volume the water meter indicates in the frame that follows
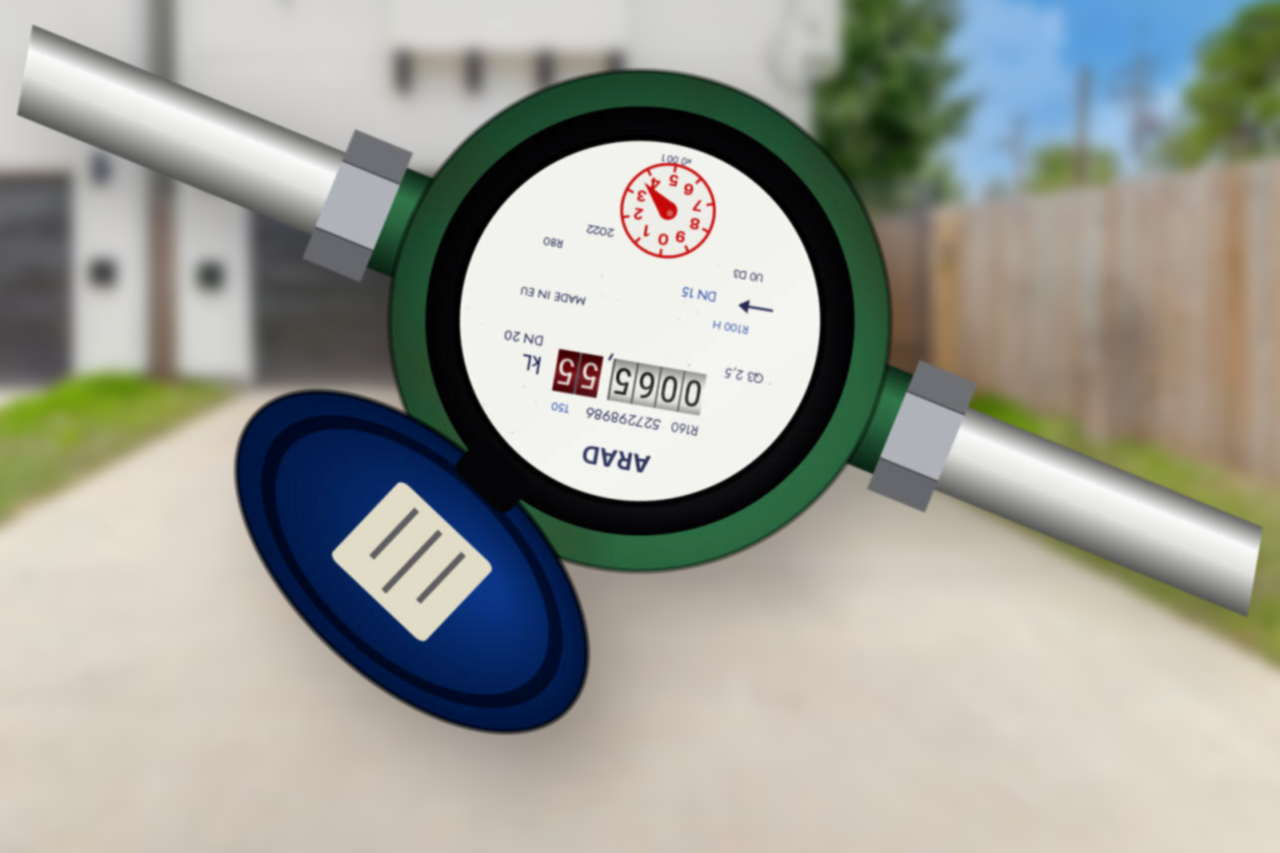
65.553 kL
